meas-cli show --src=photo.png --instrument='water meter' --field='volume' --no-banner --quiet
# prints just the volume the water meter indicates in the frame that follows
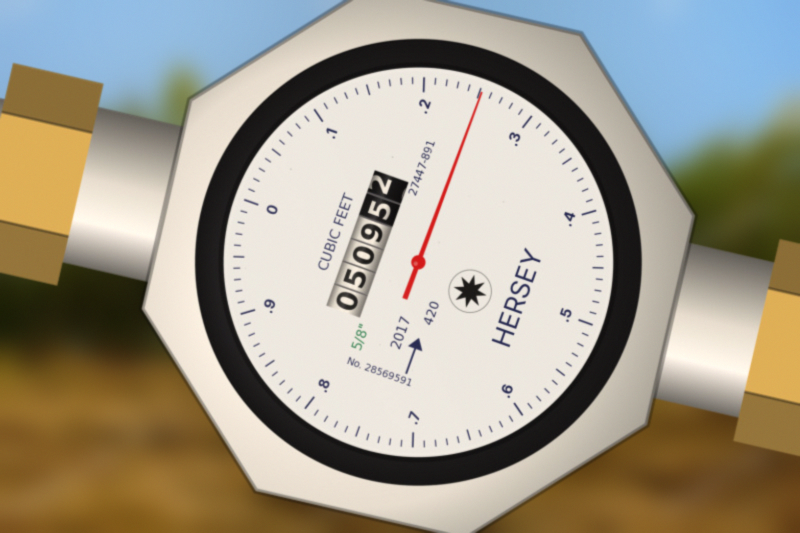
50952.25 ft³
